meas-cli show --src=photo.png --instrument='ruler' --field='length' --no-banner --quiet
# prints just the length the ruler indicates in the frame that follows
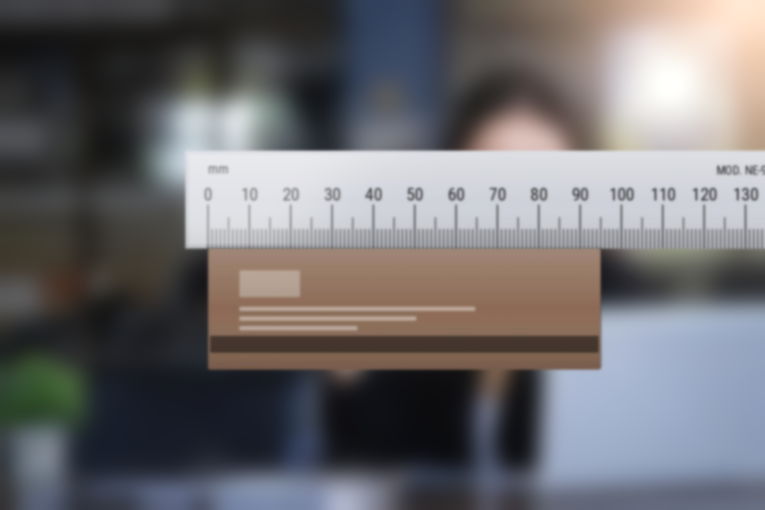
95 mm
